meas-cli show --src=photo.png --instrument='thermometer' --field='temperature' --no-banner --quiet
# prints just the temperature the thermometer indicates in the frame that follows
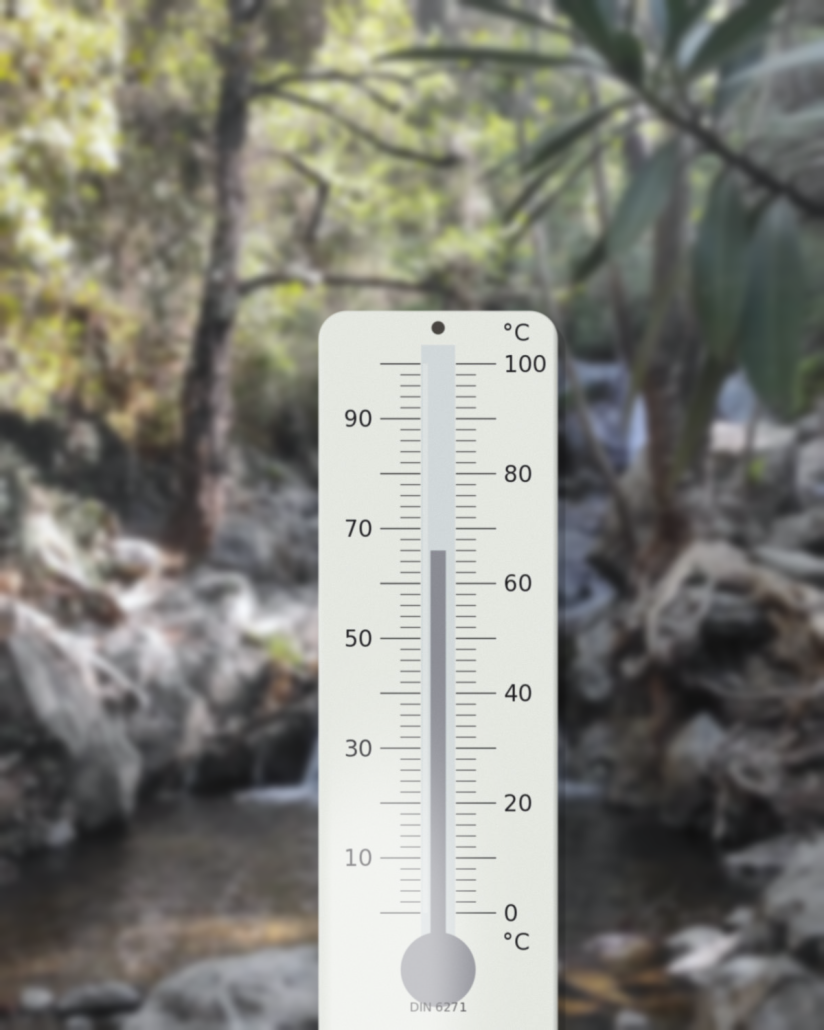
66 °C
